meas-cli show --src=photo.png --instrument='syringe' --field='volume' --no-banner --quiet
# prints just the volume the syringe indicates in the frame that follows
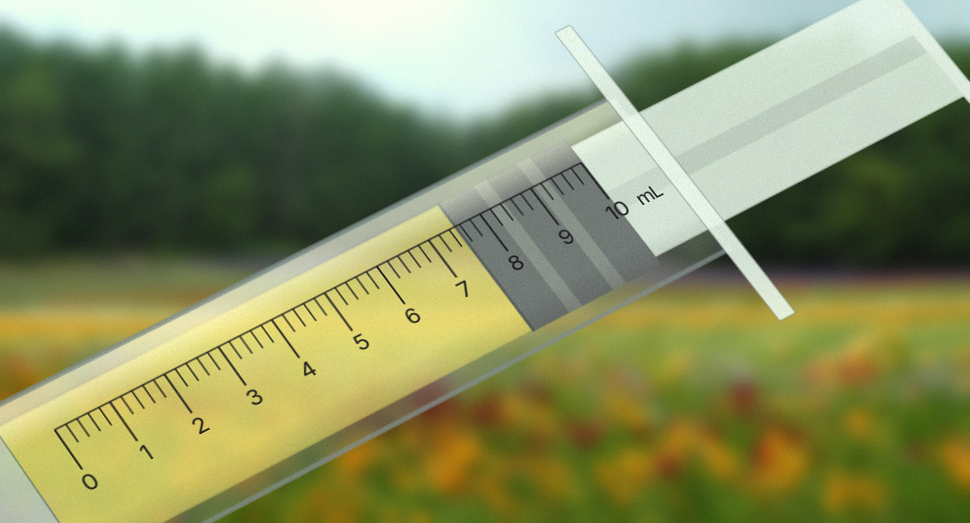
7.5 mL
